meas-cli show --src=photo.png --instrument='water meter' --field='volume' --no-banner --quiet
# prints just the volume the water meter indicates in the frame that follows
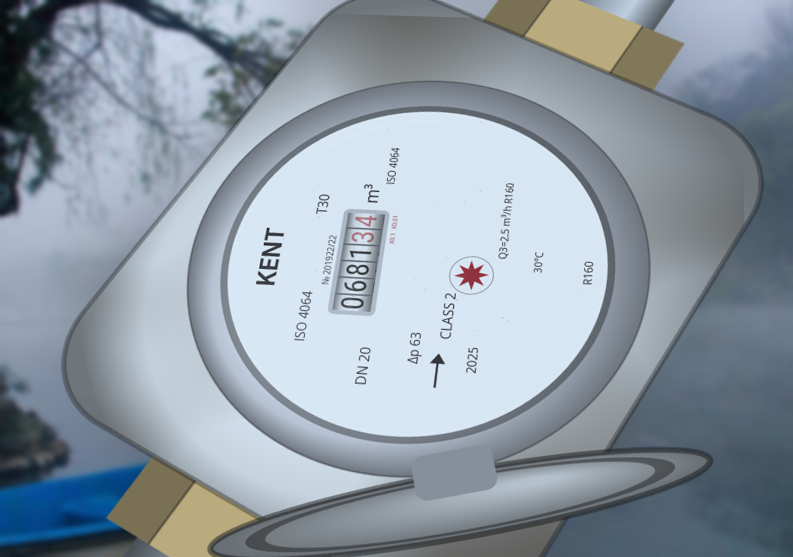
681.34 m³
